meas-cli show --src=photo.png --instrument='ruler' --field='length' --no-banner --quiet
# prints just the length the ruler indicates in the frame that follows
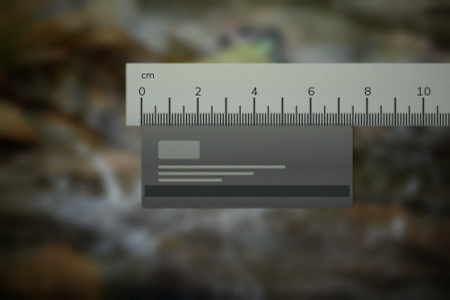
7.5 cm
